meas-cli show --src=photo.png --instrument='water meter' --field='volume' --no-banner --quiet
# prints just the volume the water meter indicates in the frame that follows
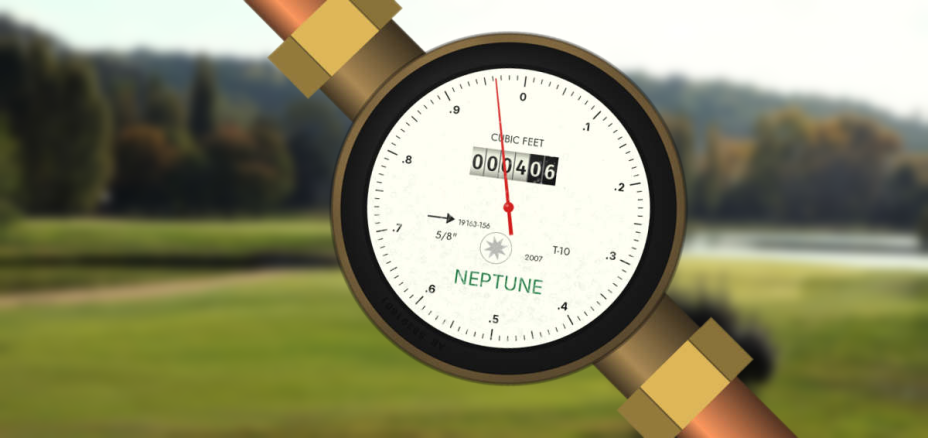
405.96 ft³
